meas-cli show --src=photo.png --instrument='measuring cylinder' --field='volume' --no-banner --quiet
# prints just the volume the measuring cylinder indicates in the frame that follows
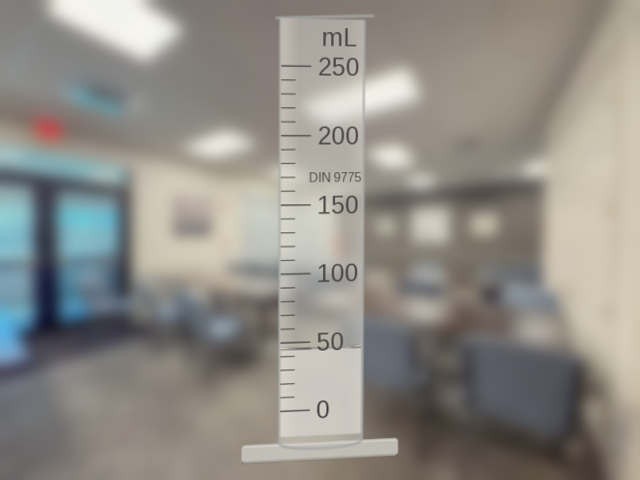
45 mL
